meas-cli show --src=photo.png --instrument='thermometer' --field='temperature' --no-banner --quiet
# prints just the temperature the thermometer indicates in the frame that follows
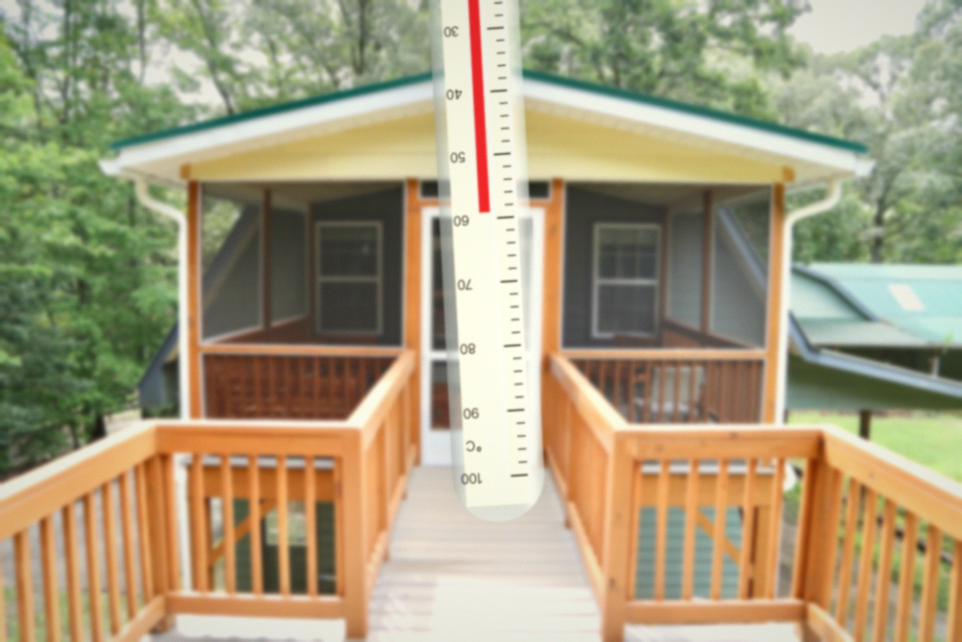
59 °C
